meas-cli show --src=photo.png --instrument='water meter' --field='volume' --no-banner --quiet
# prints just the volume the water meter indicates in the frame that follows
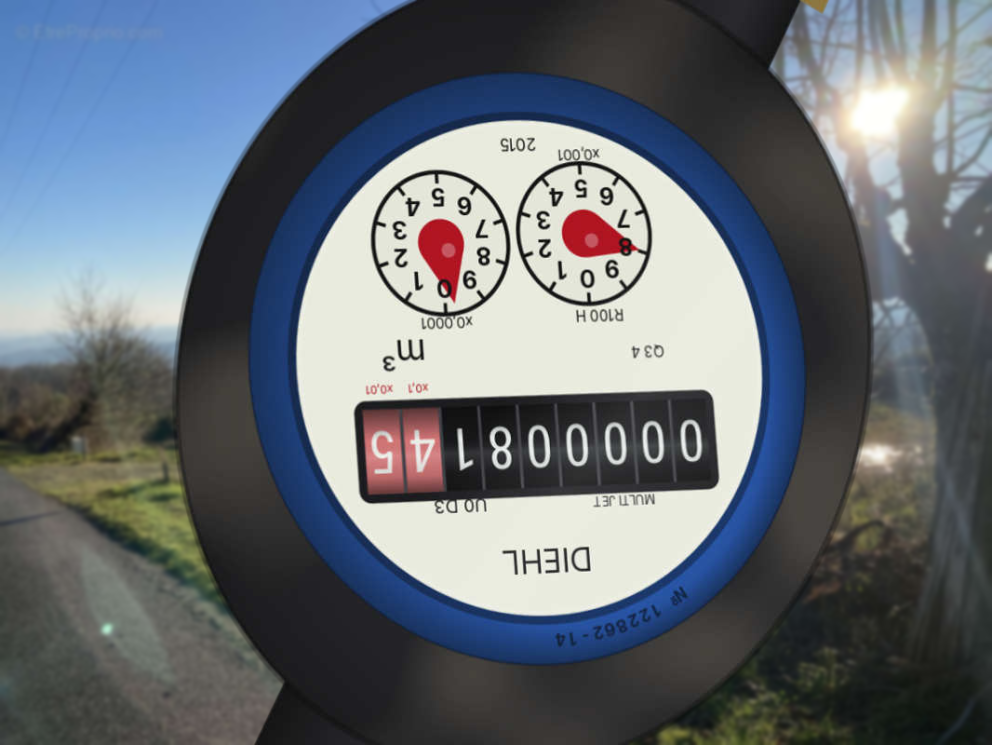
81.4579 m³
